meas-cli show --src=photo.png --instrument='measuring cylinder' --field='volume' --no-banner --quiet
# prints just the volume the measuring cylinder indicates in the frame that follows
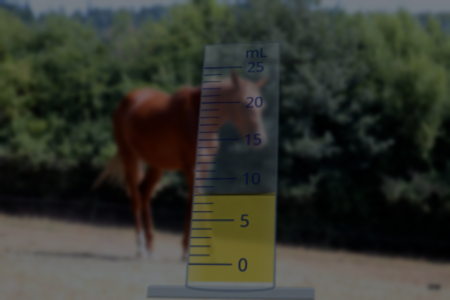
8 mL
